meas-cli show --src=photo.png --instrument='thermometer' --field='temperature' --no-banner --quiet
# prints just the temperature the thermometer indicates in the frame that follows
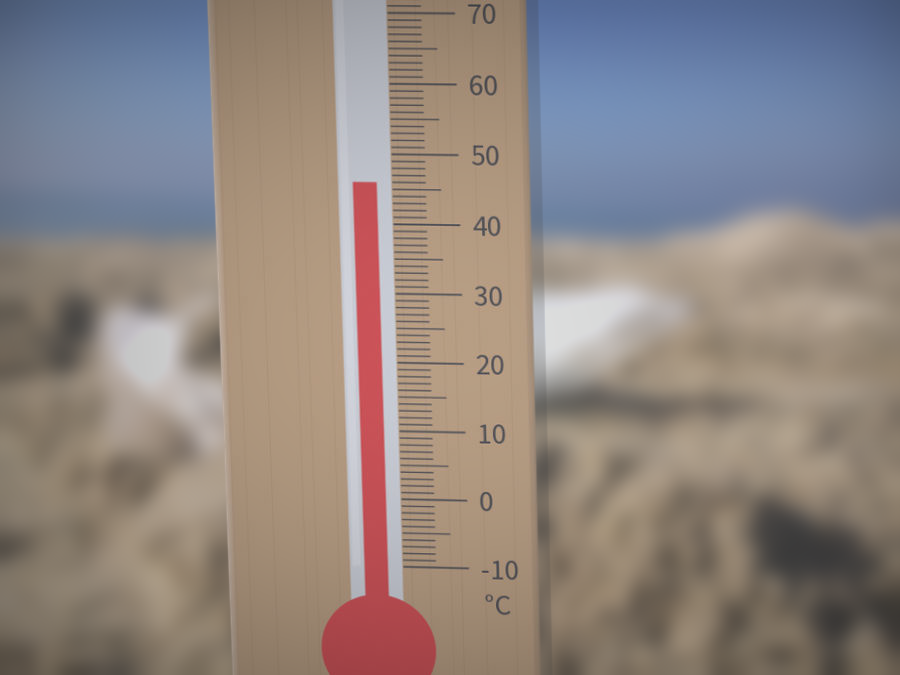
46 °C
